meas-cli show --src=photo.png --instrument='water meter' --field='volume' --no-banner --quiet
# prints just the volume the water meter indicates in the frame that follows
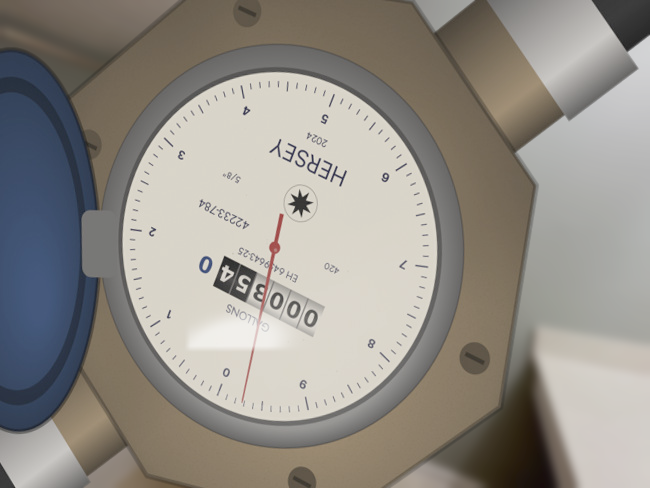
3539.7 gal
